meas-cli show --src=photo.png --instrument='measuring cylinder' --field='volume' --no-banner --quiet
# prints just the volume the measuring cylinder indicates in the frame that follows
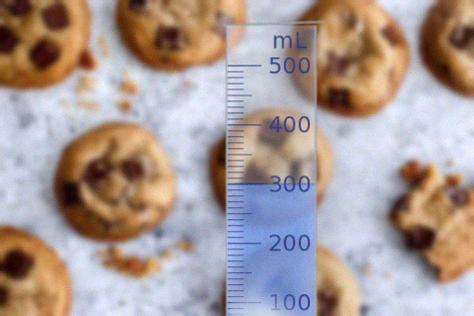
300 mL
